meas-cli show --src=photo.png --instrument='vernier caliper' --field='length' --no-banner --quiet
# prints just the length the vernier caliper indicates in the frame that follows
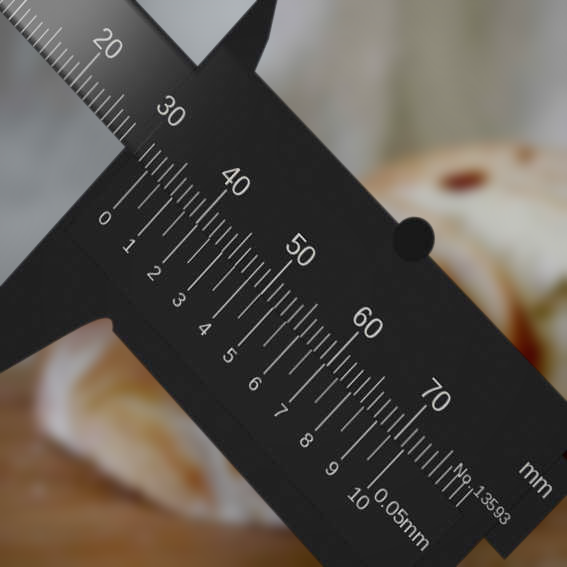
32.4 mm
